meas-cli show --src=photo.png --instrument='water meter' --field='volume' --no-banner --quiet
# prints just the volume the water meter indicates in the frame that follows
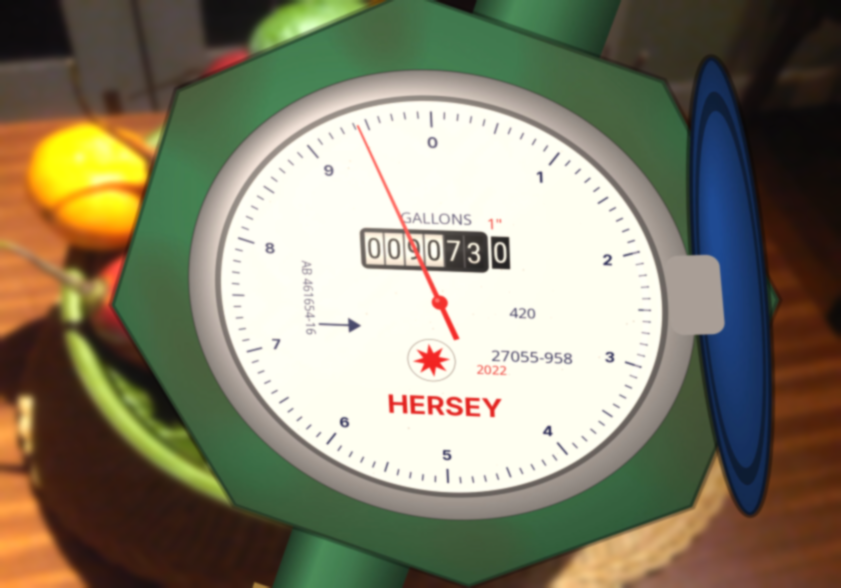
90729.4 gal
